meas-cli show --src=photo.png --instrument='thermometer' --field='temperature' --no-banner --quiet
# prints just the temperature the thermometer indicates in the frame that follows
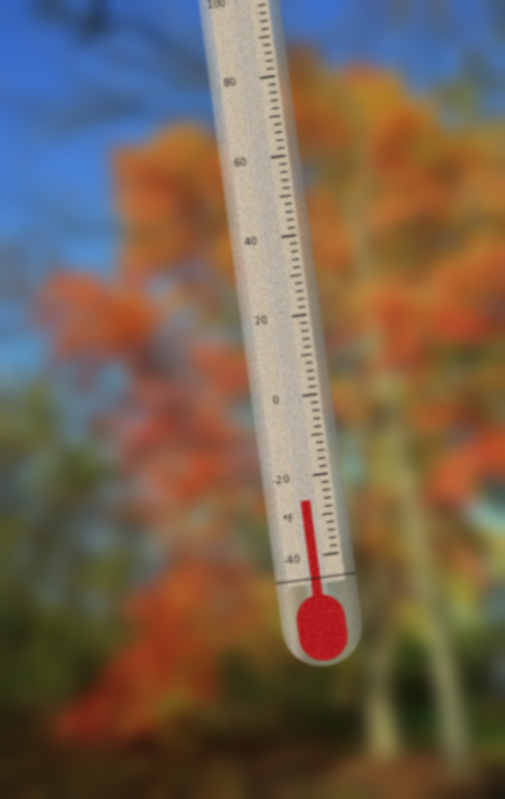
-26 °F
